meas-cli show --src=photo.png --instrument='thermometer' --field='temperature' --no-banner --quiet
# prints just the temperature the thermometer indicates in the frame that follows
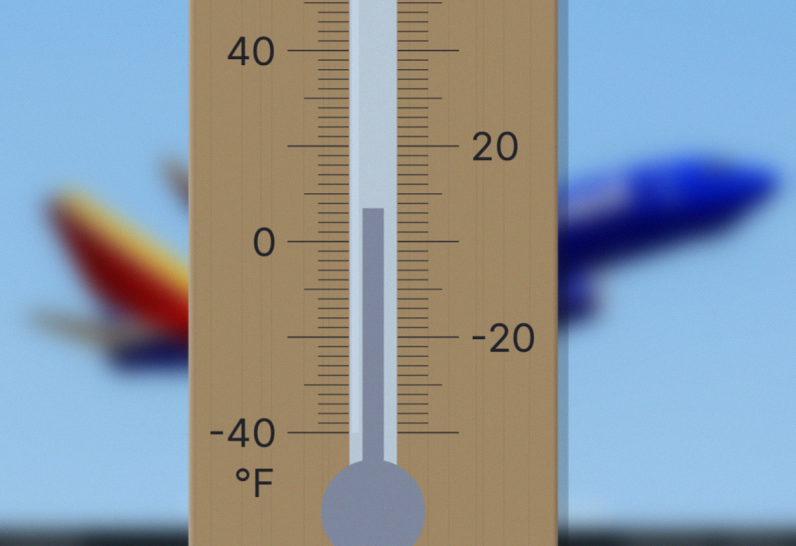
7 °F
